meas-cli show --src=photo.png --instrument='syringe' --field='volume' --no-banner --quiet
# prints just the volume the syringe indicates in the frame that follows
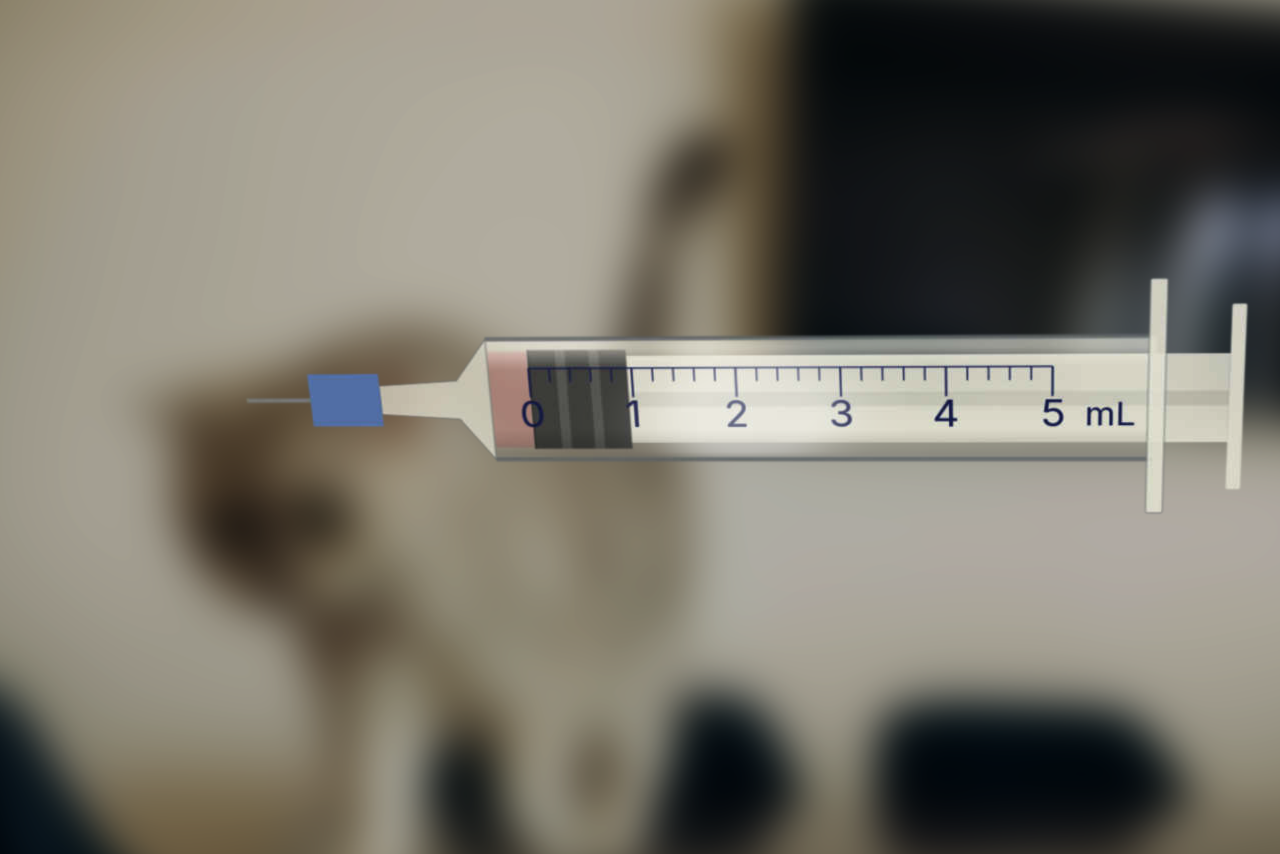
0 mL
